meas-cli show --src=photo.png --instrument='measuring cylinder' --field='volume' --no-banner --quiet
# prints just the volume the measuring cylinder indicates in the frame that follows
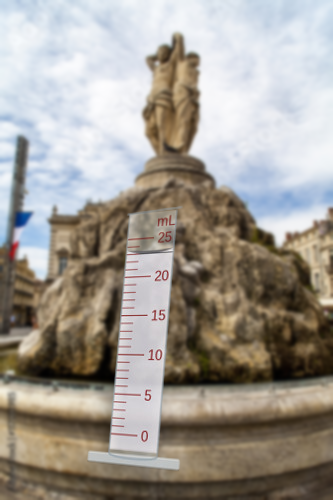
23 mL
